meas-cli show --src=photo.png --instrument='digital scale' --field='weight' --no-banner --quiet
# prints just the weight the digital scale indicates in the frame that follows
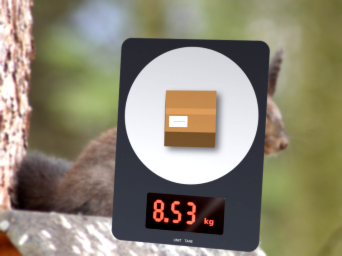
8.53 kg
